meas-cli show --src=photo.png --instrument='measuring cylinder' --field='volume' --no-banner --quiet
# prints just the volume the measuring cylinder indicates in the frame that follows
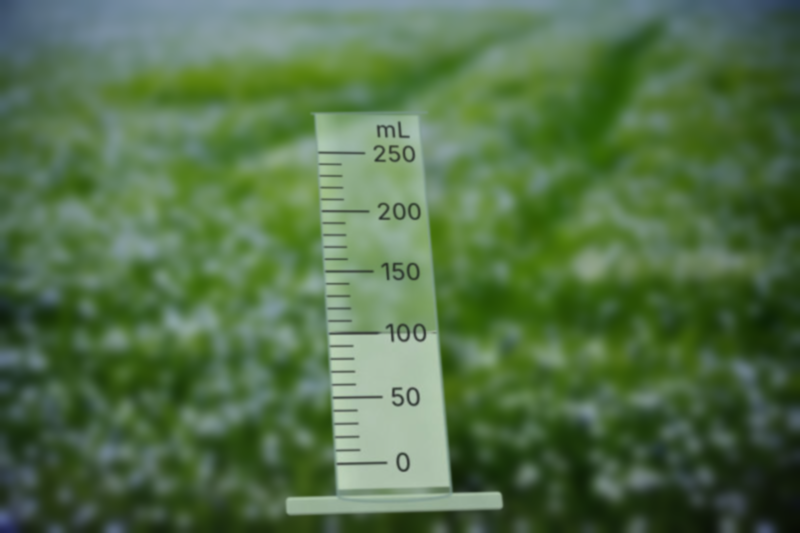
100 mL
